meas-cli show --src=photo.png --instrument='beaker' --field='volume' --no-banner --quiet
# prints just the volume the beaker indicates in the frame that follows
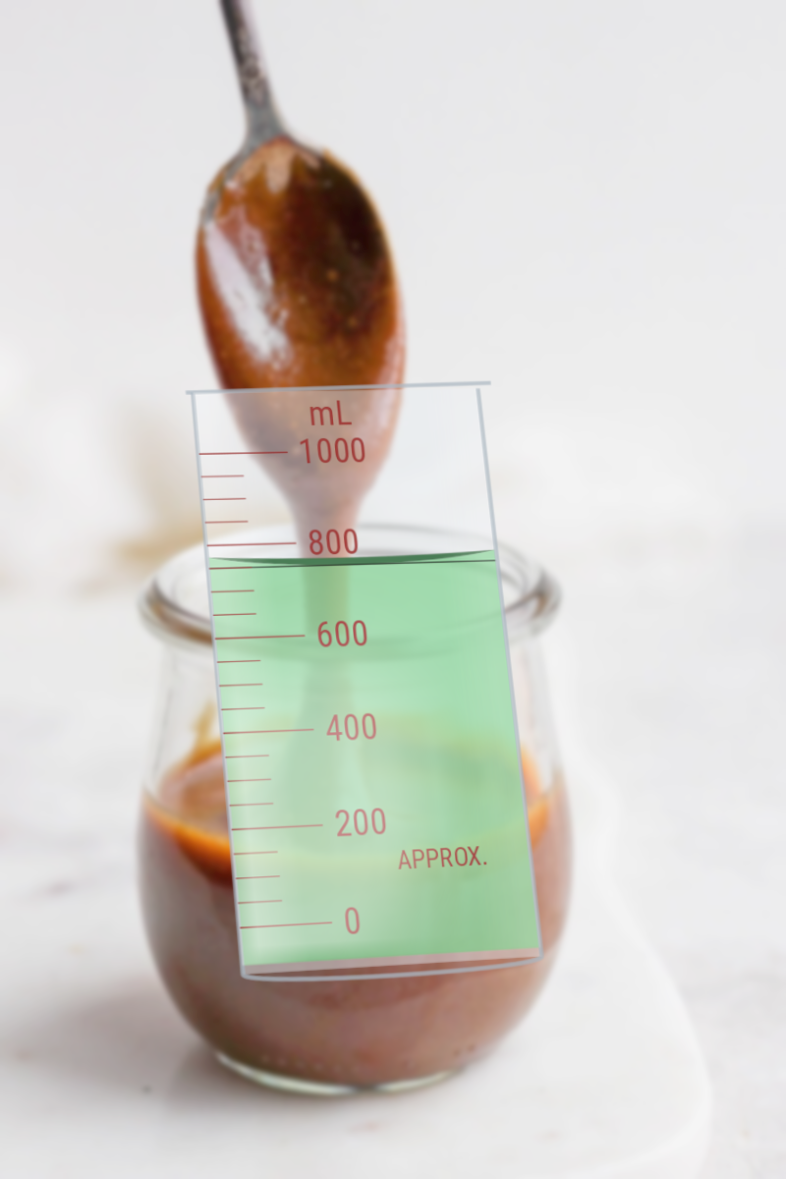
750 mL
